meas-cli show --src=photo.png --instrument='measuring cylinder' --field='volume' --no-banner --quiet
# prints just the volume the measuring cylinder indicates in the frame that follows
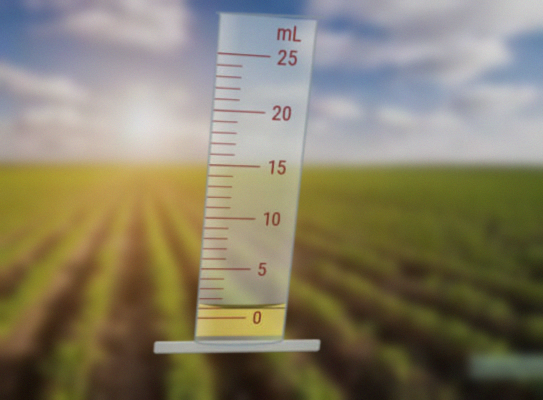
1 mL
